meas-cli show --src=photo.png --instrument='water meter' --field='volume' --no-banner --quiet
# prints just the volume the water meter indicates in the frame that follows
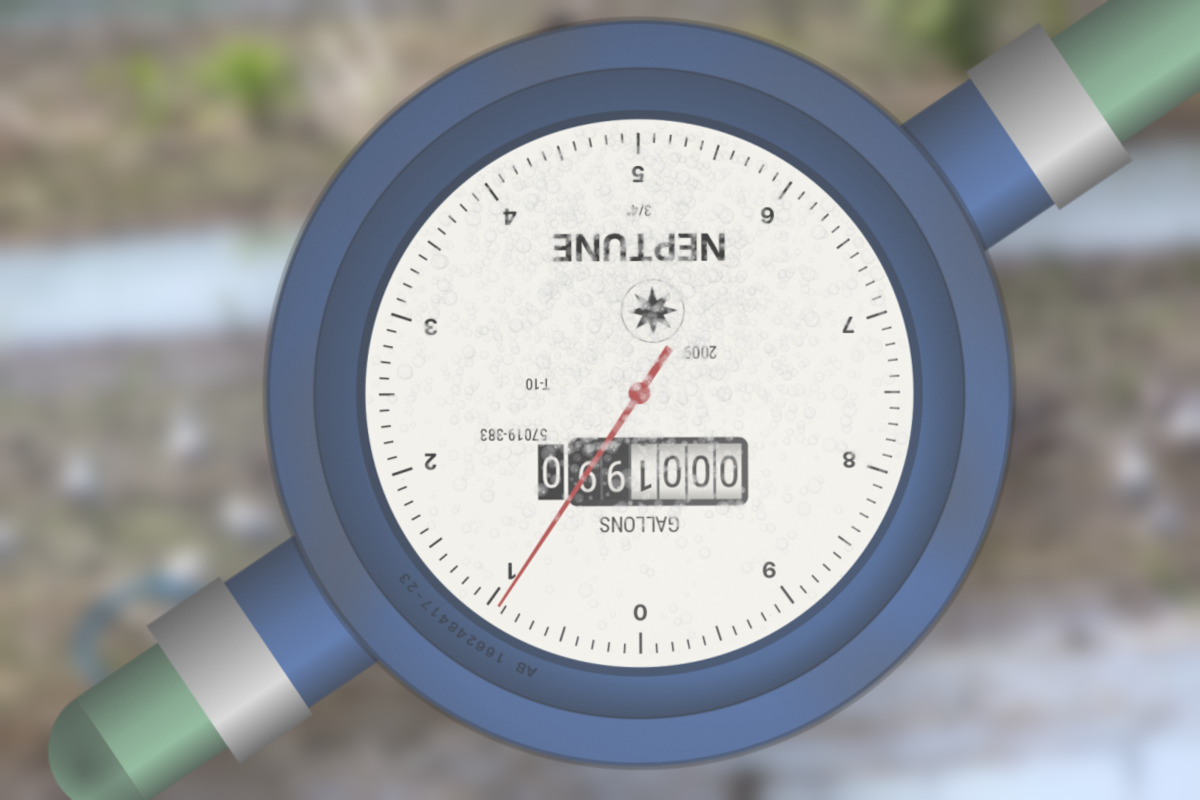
1990.9 gal
